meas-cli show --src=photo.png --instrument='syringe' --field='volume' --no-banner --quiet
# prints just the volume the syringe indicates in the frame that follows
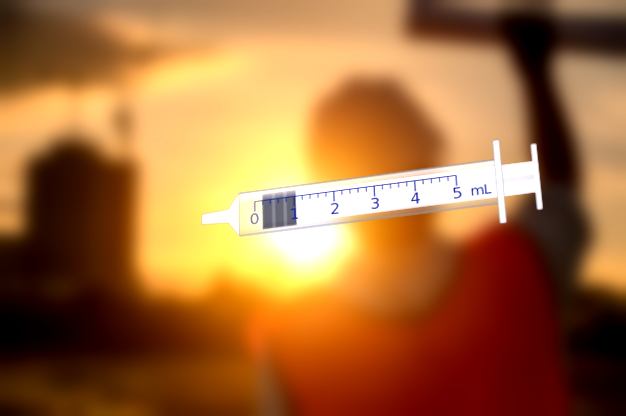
0.2 mL
